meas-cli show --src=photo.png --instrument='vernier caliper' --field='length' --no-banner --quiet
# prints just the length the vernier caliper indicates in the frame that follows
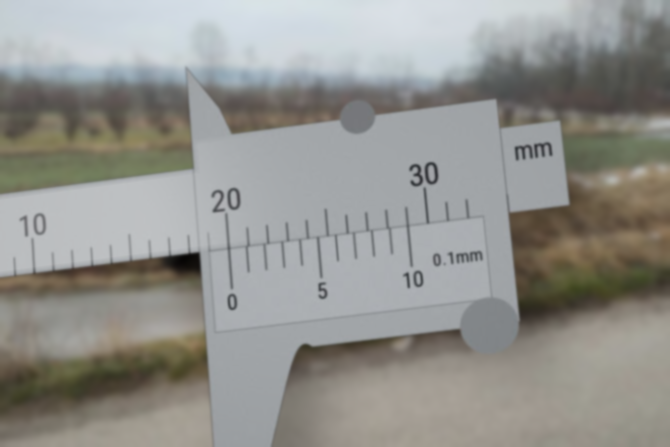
20.0 mm
